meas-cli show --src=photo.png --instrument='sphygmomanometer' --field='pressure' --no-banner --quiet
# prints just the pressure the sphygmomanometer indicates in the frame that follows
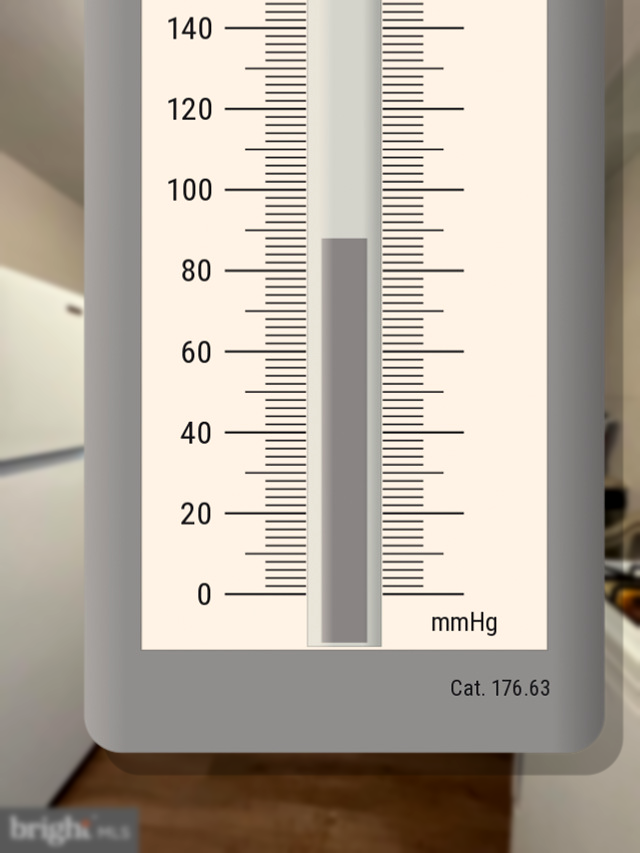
88 mmHg
